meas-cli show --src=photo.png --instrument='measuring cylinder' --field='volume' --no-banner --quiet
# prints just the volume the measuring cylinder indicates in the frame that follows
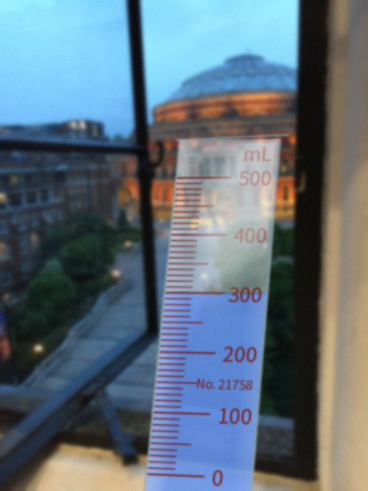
300 mL
